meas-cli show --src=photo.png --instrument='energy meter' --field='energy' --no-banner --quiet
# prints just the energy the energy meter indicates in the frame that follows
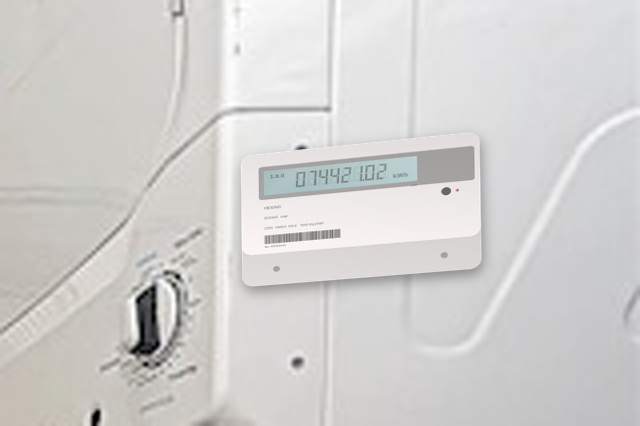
74421.02 kWh
